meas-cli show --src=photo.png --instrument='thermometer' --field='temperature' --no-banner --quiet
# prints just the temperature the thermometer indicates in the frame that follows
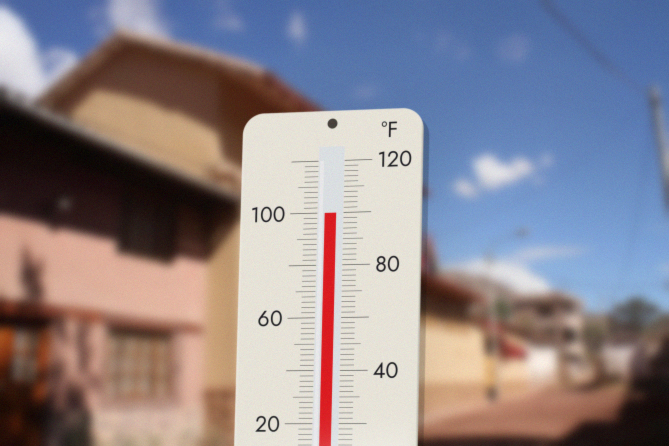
100 °F
